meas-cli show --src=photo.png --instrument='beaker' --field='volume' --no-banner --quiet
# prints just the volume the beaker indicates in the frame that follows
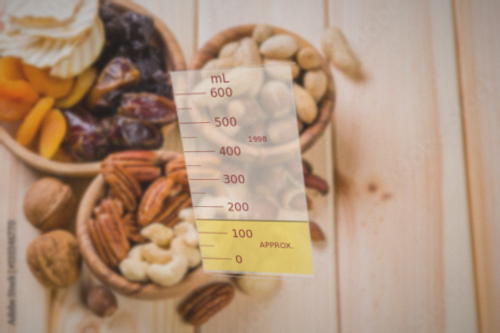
150 mL
